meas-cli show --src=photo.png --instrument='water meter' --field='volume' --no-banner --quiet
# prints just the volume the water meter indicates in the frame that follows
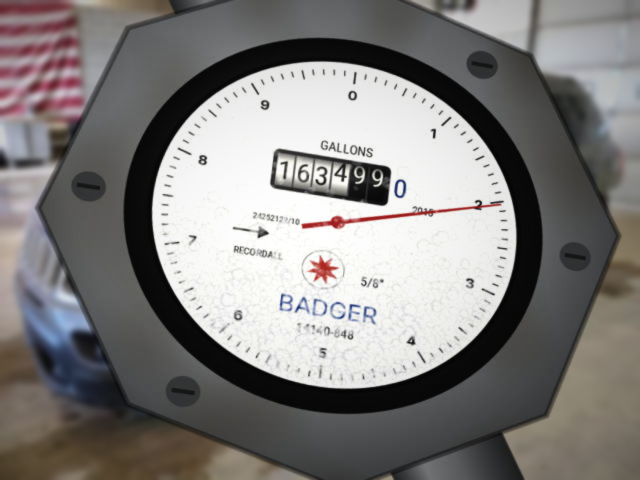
1634992.0 gal
